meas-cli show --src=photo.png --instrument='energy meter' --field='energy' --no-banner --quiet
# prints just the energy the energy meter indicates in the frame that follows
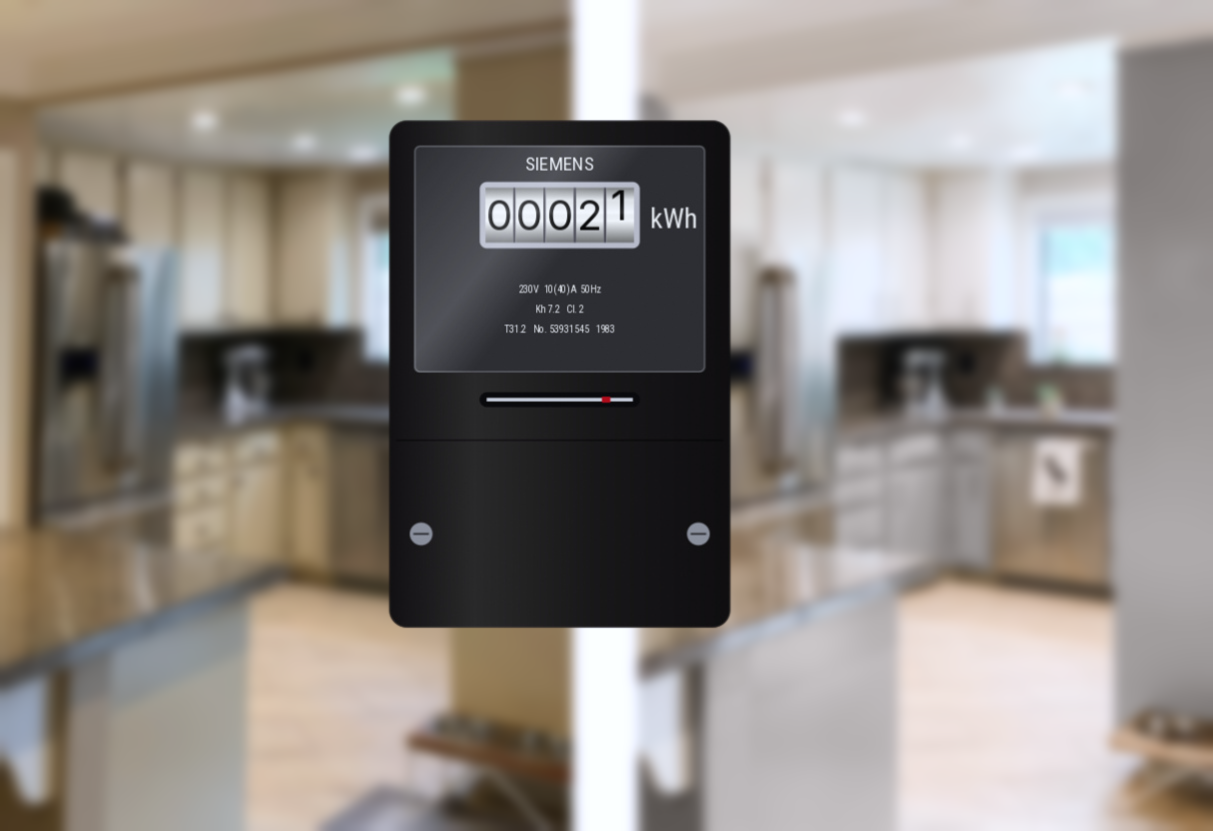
21 kWh
